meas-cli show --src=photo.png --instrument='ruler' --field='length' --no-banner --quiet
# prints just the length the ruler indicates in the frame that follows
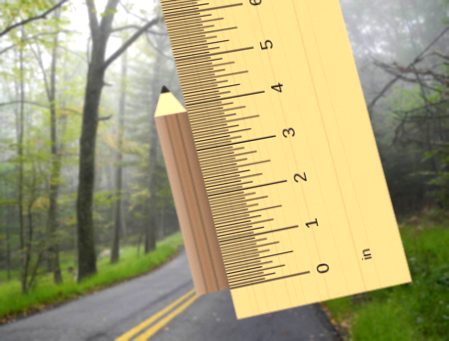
4.5 in
